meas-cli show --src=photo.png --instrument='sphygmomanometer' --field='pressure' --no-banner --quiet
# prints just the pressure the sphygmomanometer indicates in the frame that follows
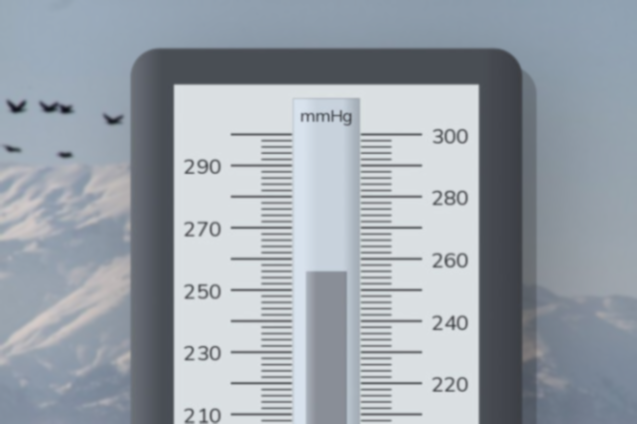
256 mmHg
